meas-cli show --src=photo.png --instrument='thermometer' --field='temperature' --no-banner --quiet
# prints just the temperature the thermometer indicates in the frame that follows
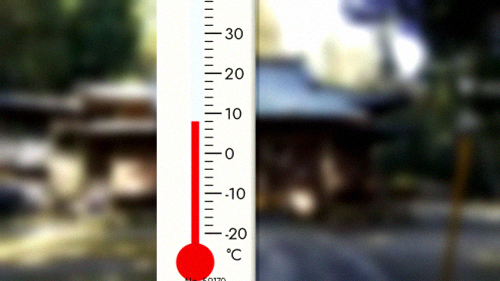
8 °C
